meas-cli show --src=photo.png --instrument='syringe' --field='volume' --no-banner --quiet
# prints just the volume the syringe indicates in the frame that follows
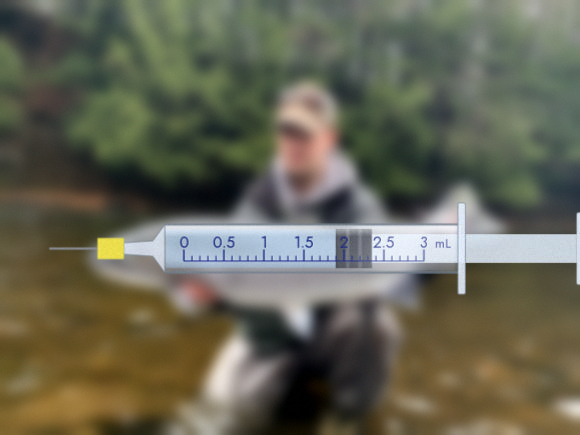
1.9 mL
